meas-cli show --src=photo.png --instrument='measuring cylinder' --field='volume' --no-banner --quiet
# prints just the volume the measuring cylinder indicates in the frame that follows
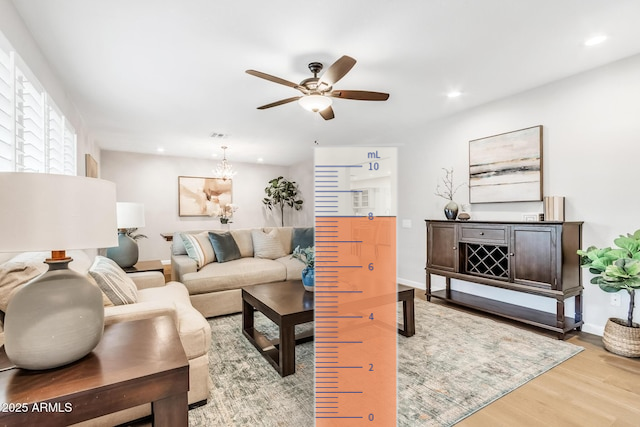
8 mL
